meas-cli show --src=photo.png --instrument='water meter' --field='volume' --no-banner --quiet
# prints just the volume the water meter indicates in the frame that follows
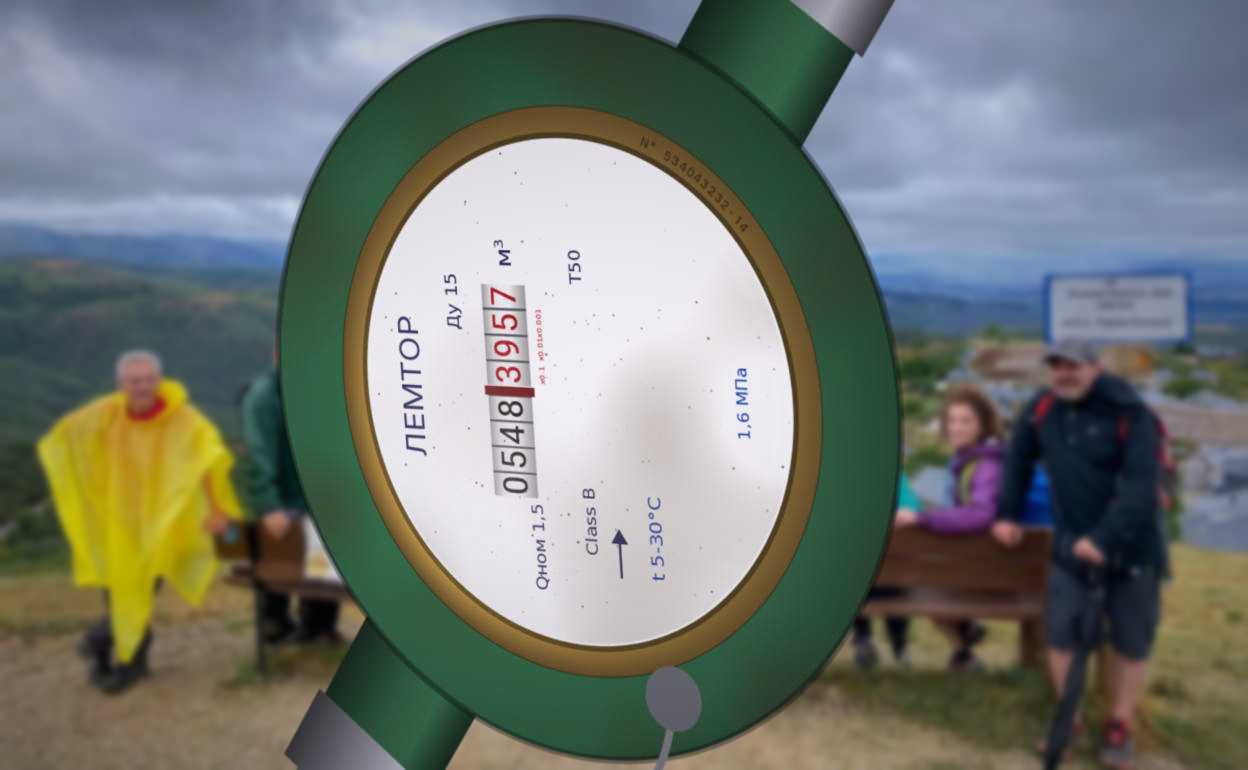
548.3957 m³
